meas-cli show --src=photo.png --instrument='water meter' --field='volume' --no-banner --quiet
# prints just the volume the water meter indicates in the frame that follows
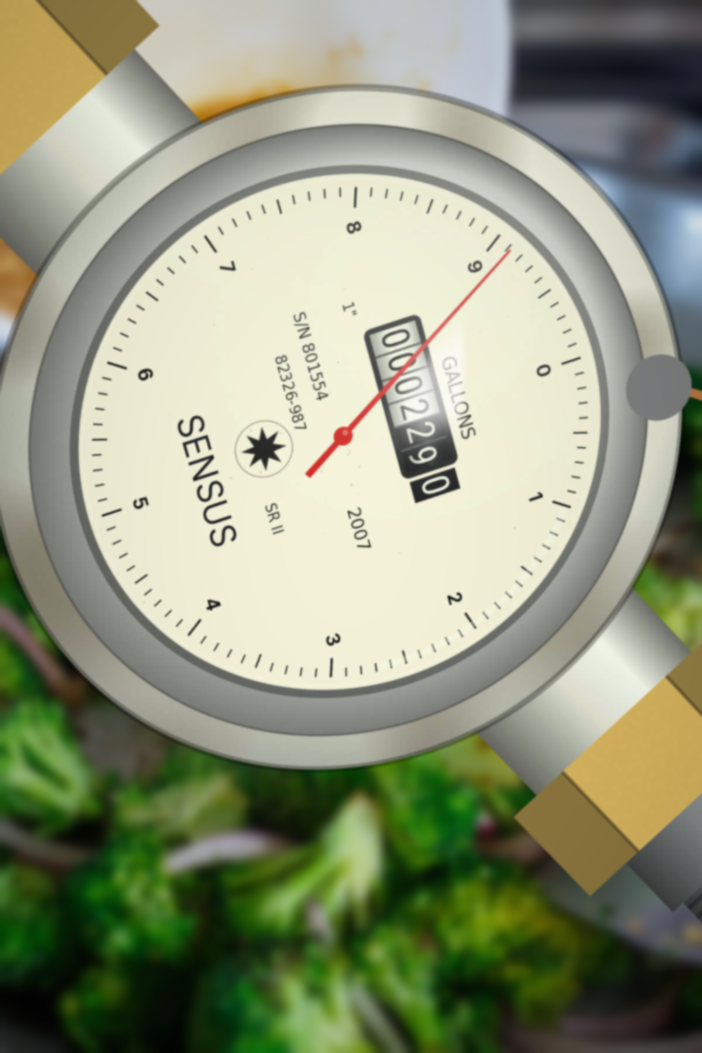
2289.1 gal
